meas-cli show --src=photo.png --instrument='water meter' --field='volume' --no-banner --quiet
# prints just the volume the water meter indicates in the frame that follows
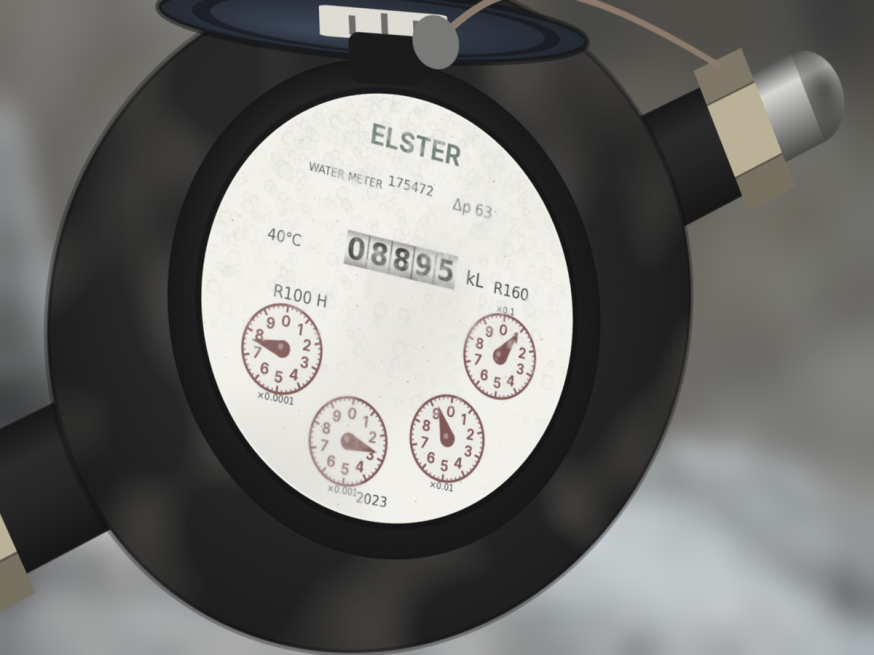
8895.0927 kL
